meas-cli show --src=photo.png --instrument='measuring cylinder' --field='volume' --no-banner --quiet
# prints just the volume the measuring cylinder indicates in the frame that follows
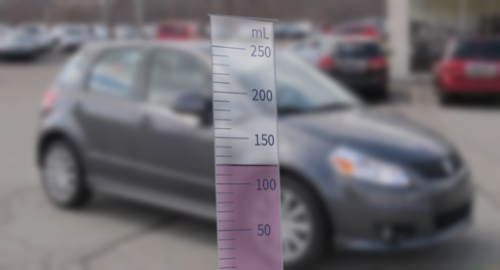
120 mL
